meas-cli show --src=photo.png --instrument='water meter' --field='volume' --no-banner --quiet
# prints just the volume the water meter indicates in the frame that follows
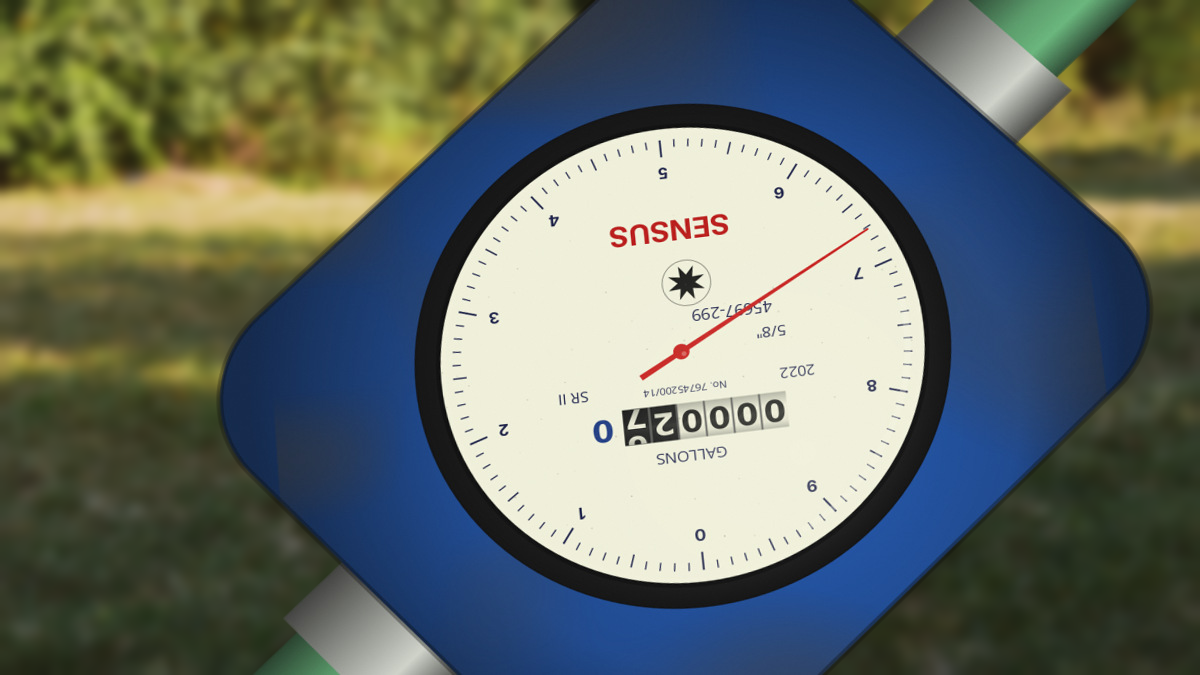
266.7 gal
